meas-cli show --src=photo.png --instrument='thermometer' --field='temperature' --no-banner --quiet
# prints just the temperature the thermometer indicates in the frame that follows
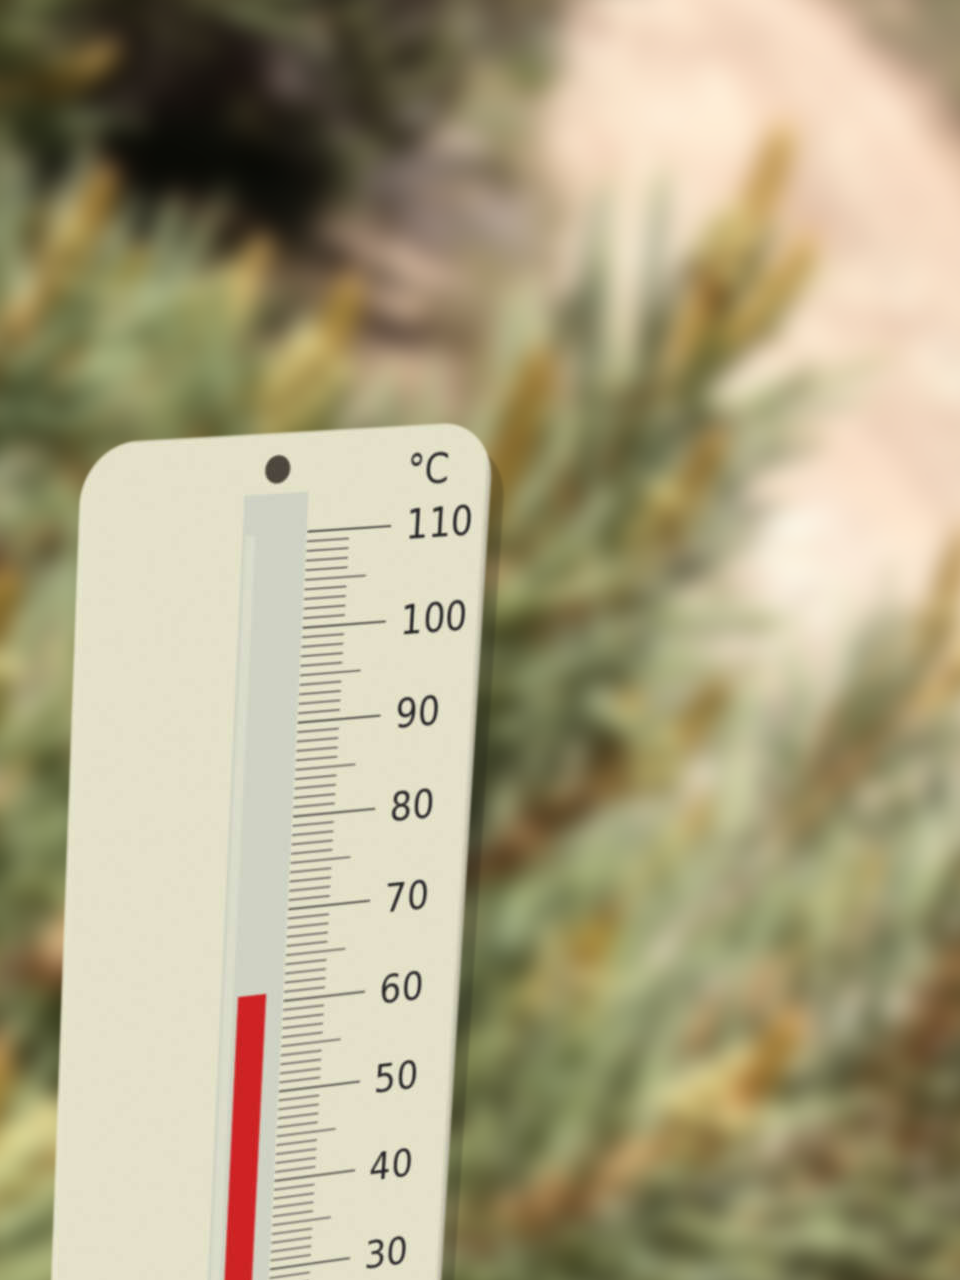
61 °C
